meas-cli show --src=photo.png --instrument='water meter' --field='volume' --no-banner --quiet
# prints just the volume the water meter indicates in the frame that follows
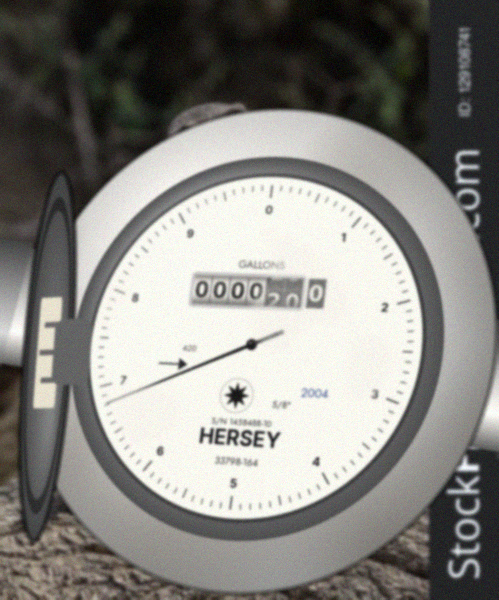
196.8 gal
